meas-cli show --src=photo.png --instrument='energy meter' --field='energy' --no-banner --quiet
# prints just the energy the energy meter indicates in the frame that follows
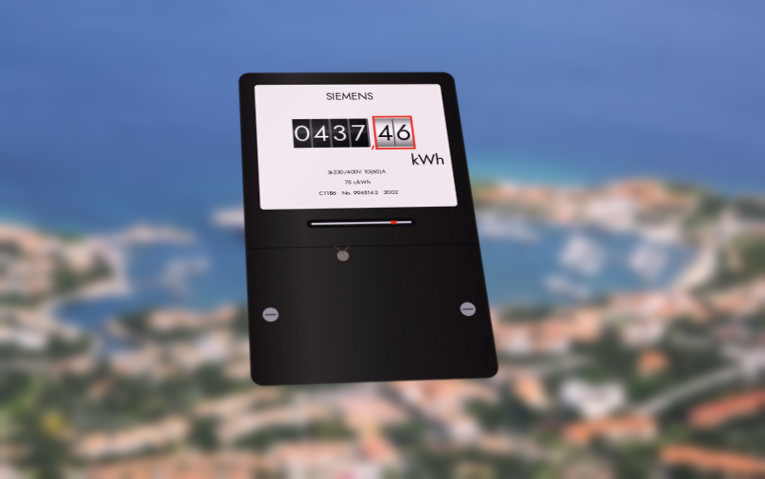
437.46 kWh
